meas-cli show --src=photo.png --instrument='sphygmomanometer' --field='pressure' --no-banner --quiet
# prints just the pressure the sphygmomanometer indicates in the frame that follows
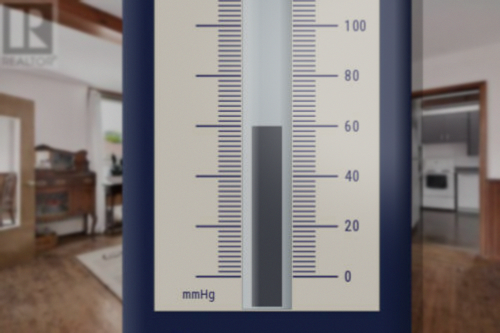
60 mmHg
